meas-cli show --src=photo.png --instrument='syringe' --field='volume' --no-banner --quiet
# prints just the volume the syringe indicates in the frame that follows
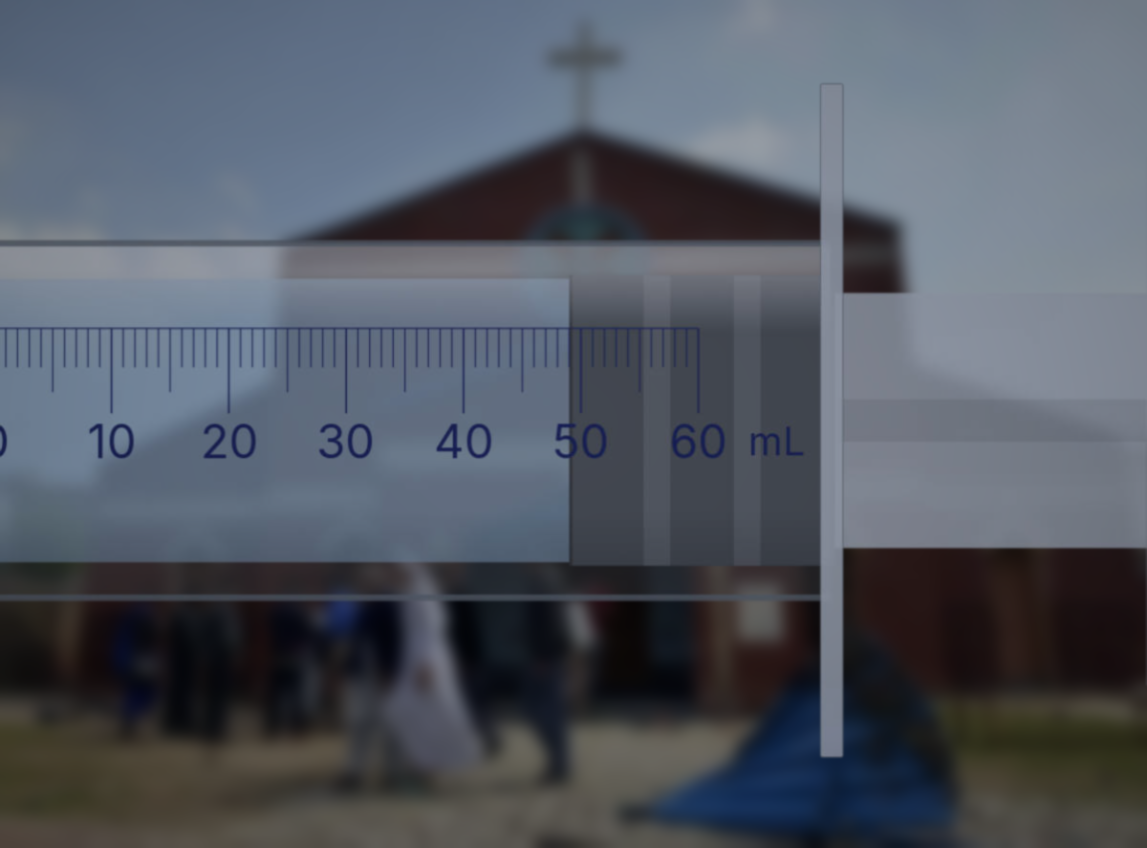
49 mL
